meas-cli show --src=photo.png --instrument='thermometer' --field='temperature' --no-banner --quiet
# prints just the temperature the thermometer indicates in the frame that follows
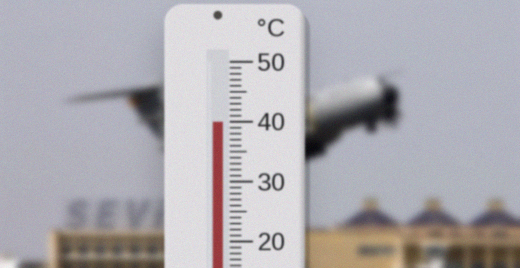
40 °C
